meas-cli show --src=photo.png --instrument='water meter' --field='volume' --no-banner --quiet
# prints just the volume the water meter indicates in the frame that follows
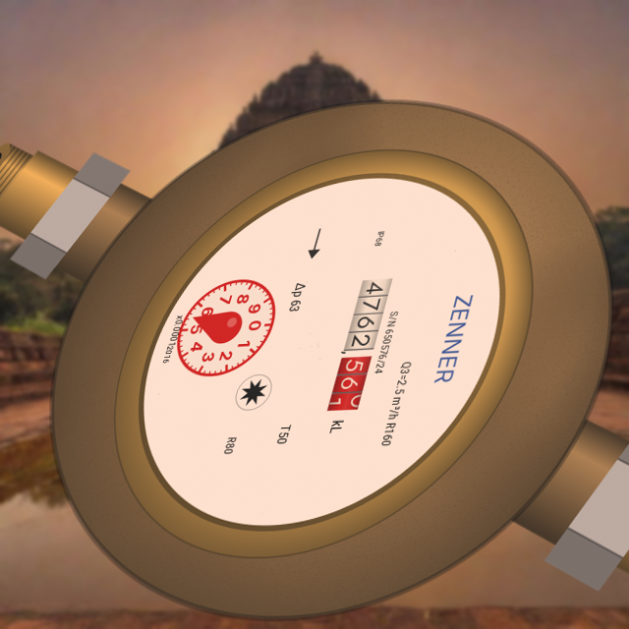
4762.5605 kL
